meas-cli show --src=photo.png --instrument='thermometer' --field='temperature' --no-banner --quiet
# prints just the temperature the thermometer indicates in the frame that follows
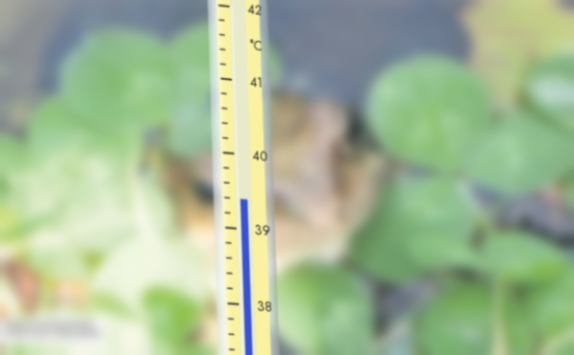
39.4 °C
